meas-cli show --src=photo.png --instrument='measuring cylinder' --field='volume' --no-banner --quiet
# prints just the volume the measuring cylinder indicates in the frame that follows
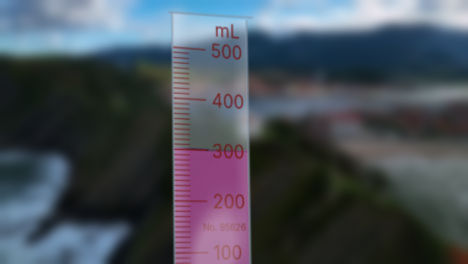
300 mL
